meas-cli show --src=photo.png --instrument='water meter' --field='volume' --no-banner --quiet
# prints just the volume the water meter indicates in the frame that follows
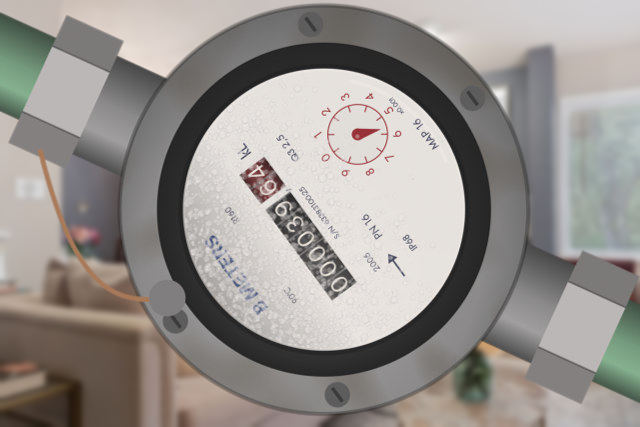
39.645 kL
